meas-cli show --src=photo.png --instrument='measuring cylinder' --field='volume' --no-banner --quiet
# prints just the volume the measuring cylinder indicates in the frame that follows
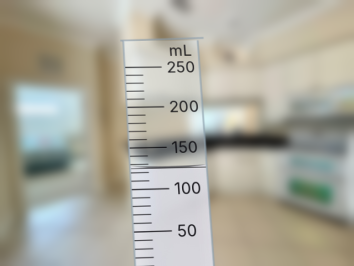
125 mL
